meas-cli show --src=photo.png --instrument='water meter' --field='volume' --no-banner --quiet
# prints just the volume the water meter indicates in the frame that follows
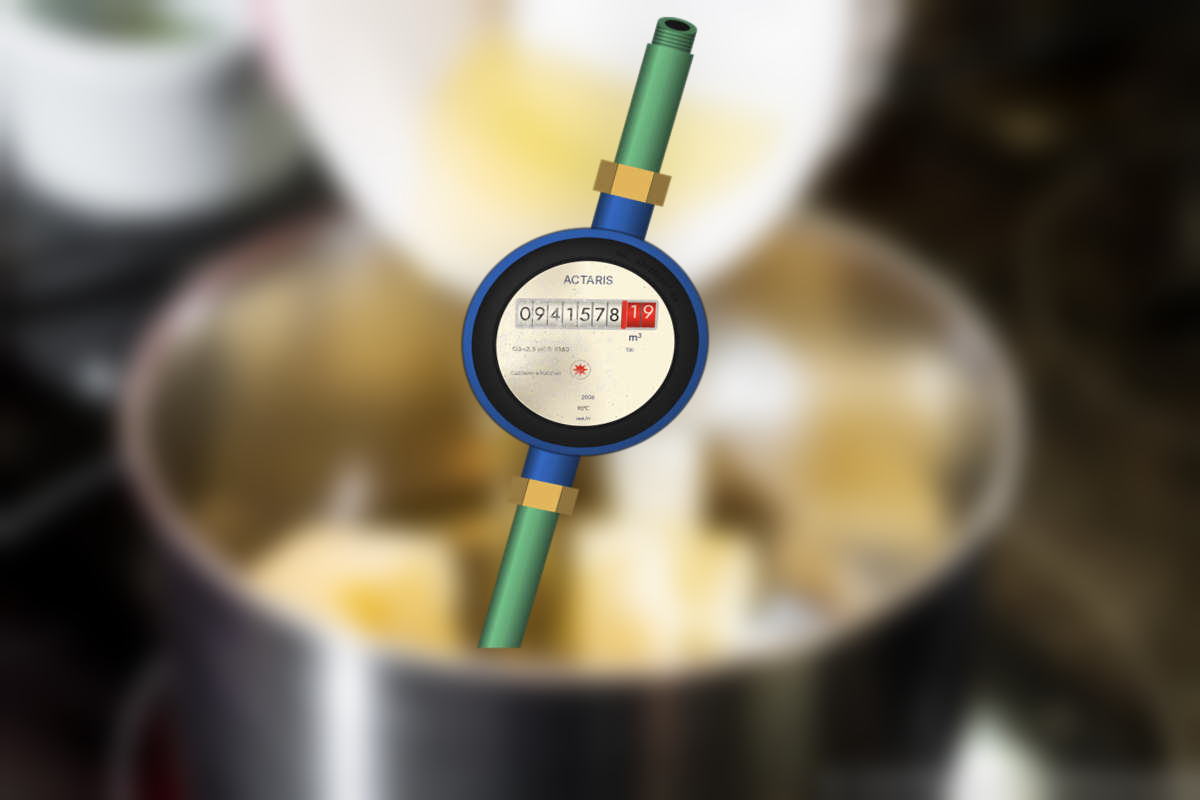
941578.19 m³
